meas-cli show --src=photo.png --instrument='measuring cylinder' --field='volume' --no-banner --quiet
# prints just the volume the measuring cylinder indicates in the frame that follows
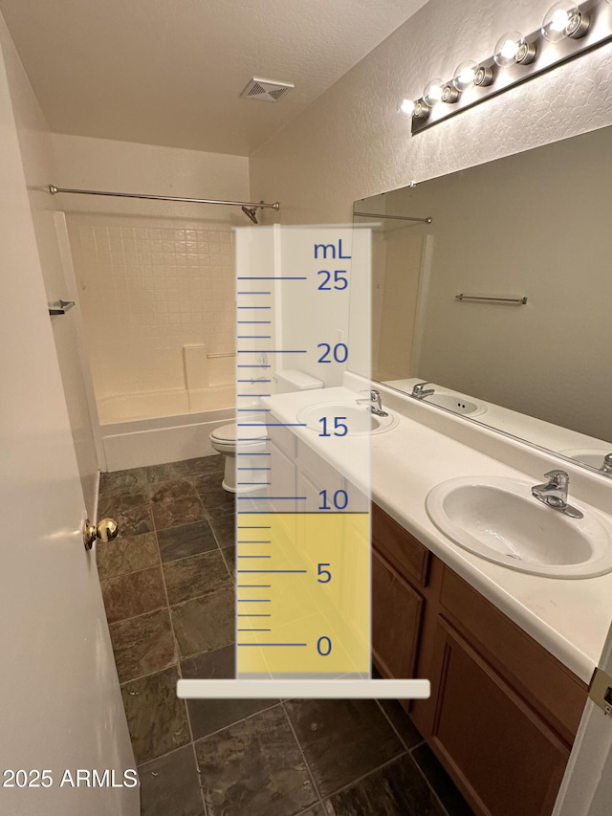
9 mL
